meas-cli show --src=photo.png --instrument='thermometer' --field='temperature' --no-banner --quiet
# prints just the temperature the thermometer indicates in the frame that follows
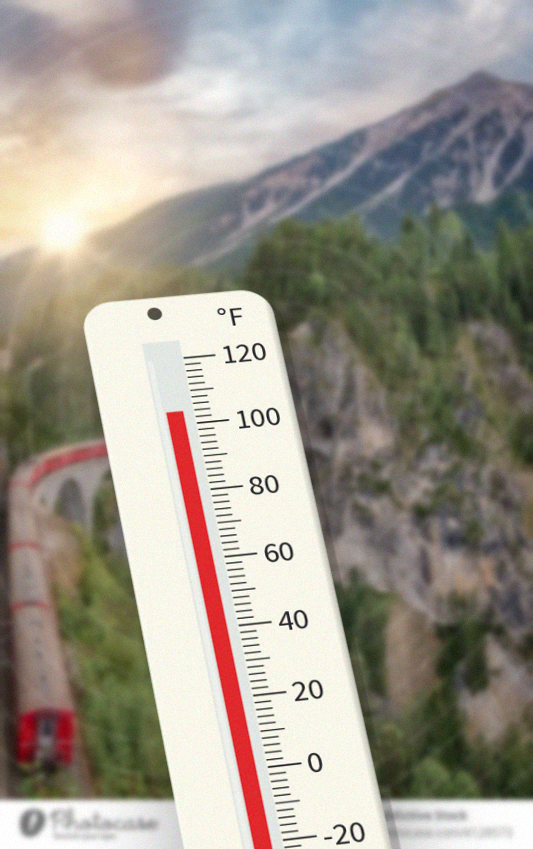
104 °F
